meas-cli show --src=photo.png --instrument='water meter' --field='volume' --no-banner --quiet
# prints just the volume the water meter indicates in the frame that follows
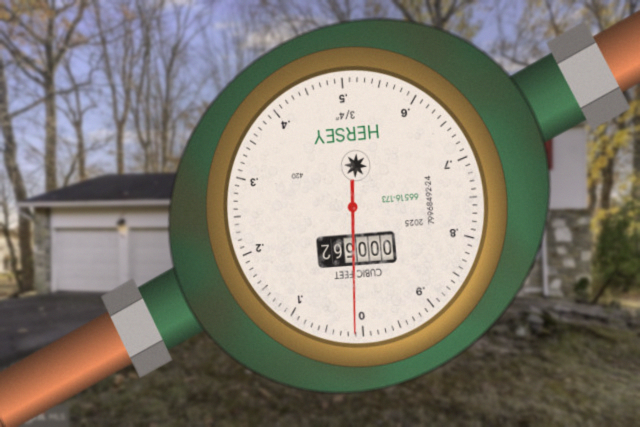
562.01 ft³
